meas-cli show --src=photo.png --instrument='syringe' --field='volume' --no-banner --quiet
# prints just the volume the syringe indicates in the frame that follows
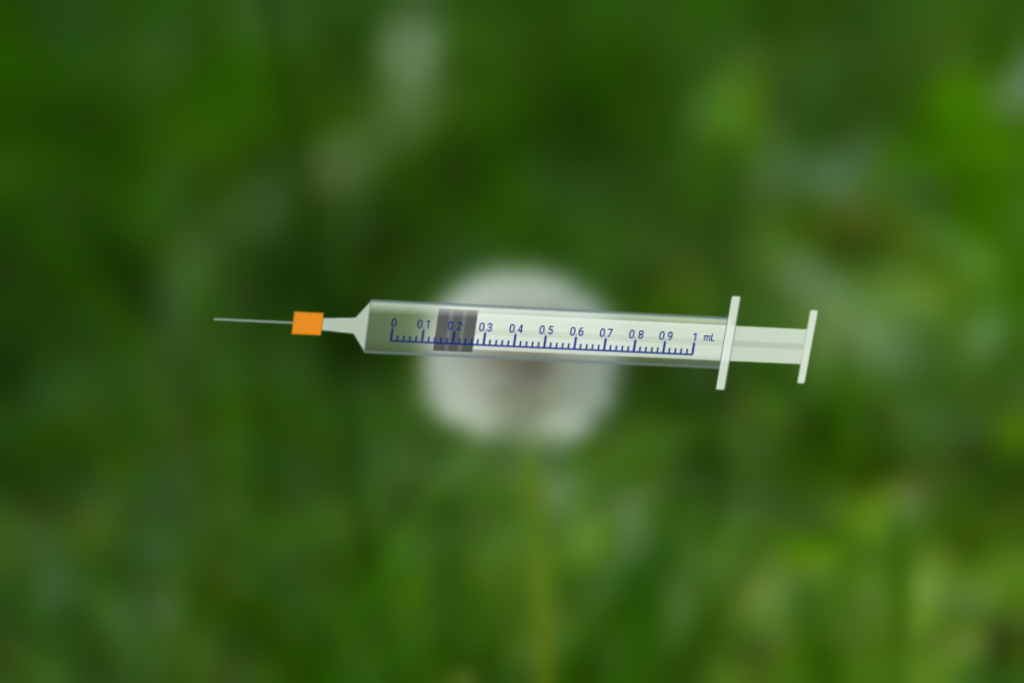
0.14 mL
